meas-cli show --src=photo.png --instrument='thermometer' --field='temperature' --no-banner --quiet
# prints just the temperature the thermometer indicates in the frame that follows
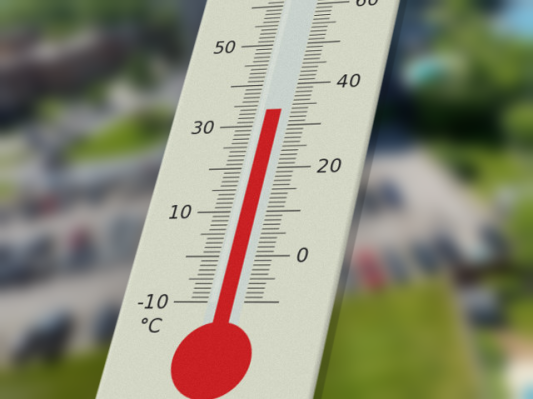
34 °C
